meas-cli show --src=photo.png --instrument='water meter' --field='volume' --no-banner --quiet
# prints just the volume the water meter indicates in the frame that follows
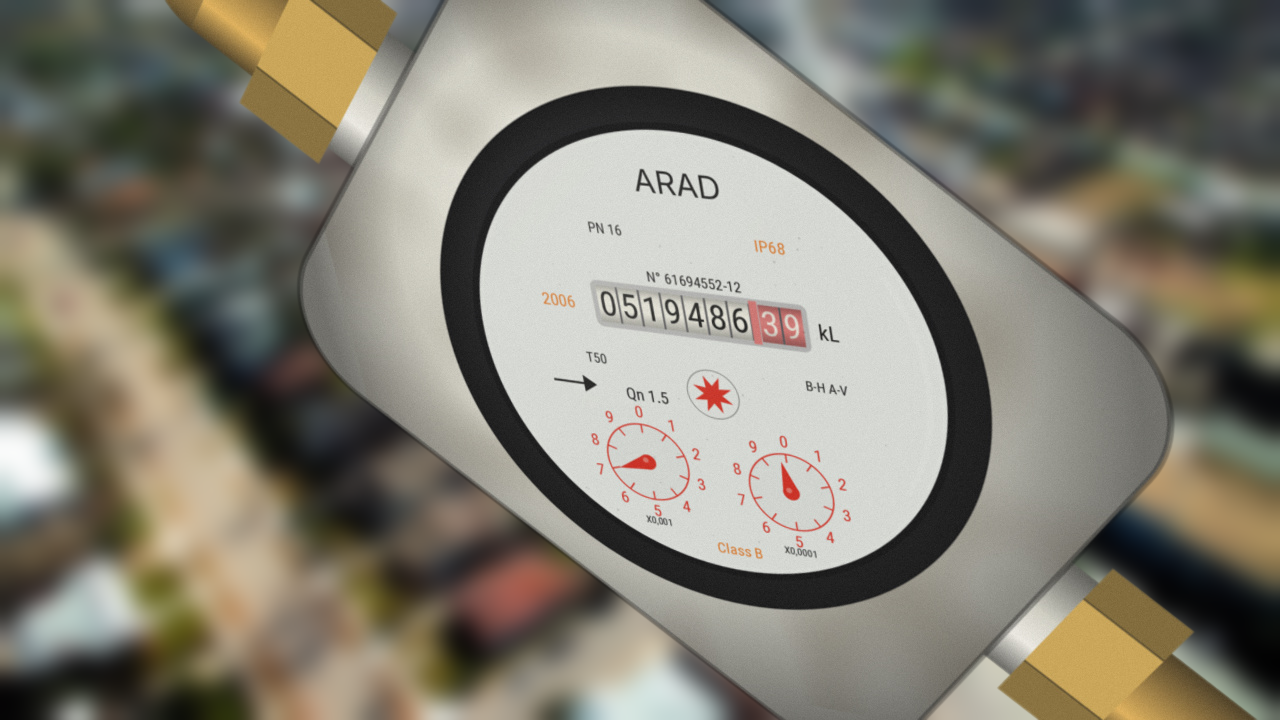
519486.3969 kL
